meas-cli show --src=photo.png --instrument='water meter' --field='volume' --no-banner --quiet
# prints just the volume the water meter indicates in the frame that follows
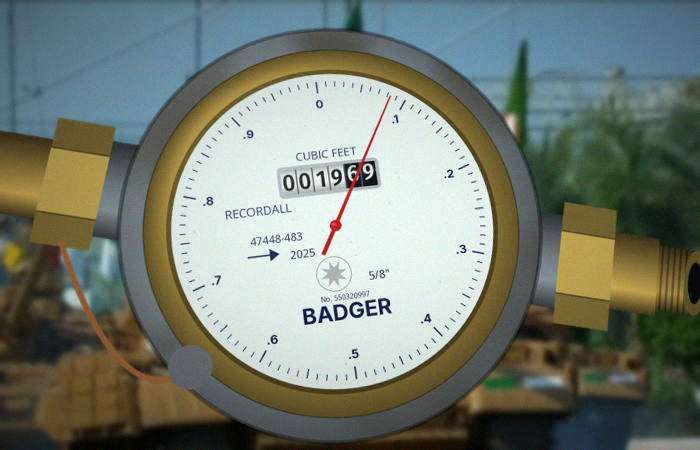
1969.08 ft³
